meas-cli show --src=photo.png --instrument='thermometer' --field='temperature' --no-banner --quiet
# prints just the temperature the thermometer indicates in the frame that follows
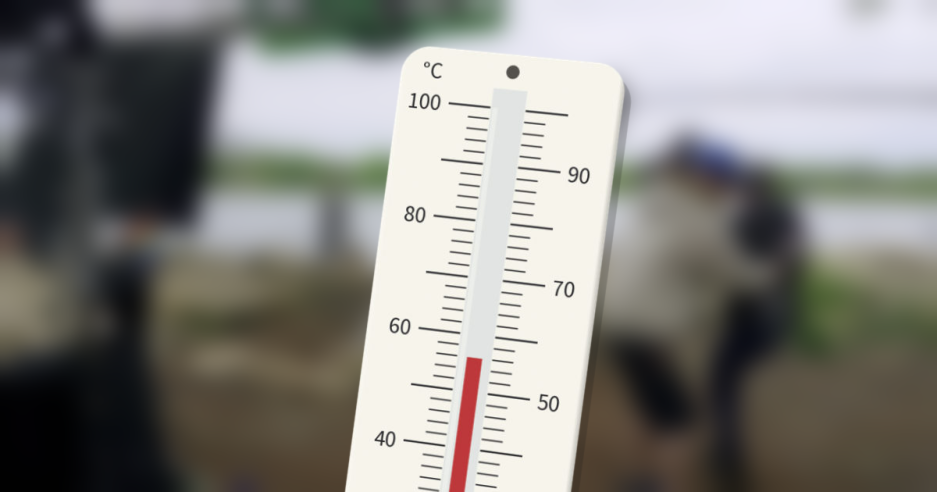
56 °C
